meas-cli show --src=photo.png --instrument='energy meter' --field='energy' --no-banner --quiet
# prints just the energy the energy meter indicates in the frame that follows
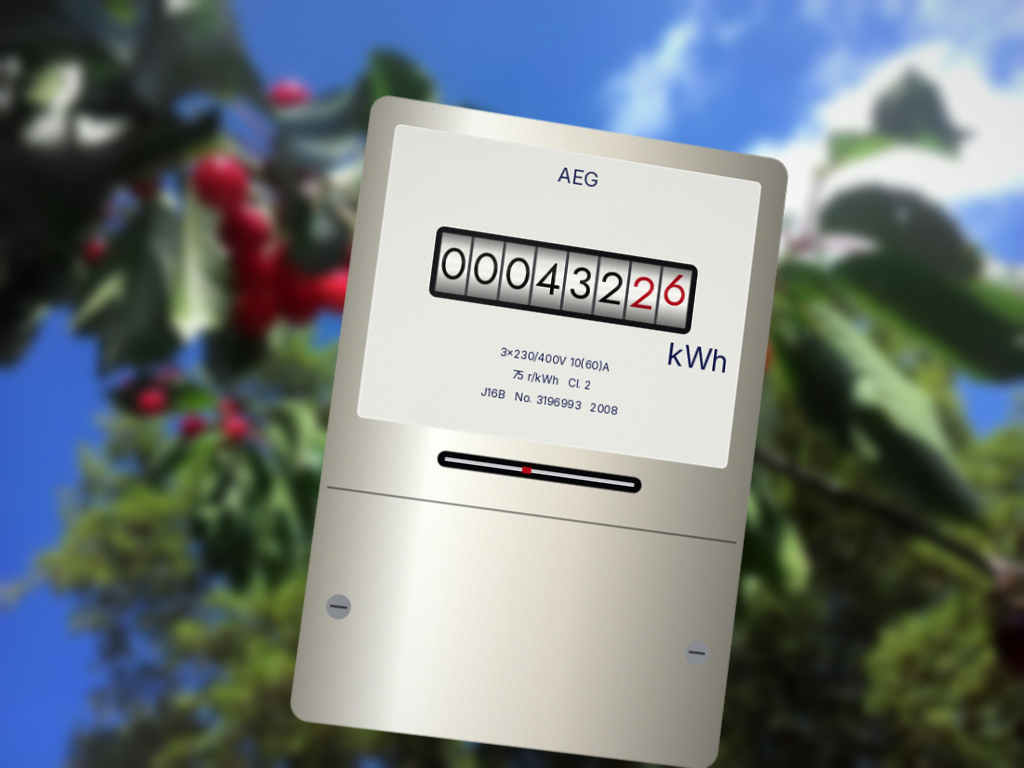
432.26 kWh
